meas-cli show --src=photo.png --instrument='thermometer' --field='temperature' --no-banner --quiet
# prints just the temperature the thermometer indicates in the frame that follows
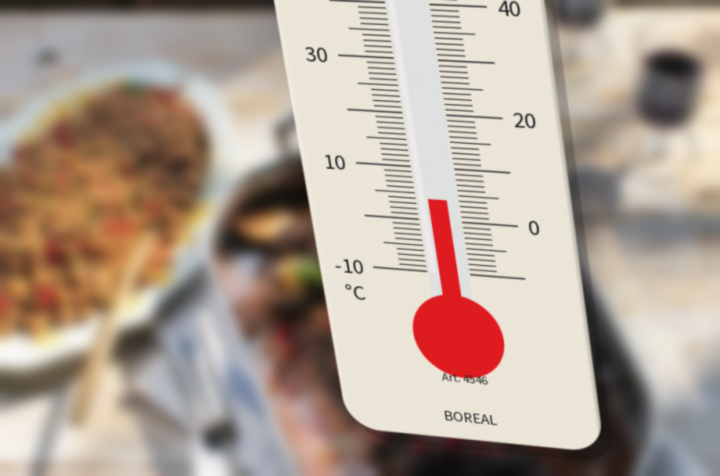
4 °C
